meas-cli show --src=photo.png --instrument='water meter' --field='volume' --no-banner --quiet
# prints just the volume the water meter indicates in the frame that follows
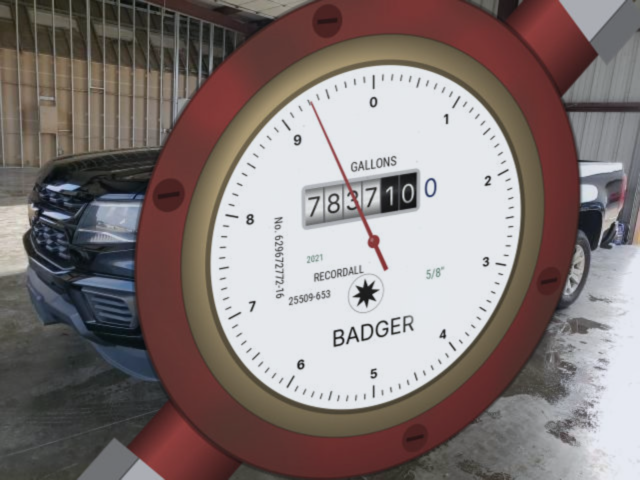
7837099.3 gal
